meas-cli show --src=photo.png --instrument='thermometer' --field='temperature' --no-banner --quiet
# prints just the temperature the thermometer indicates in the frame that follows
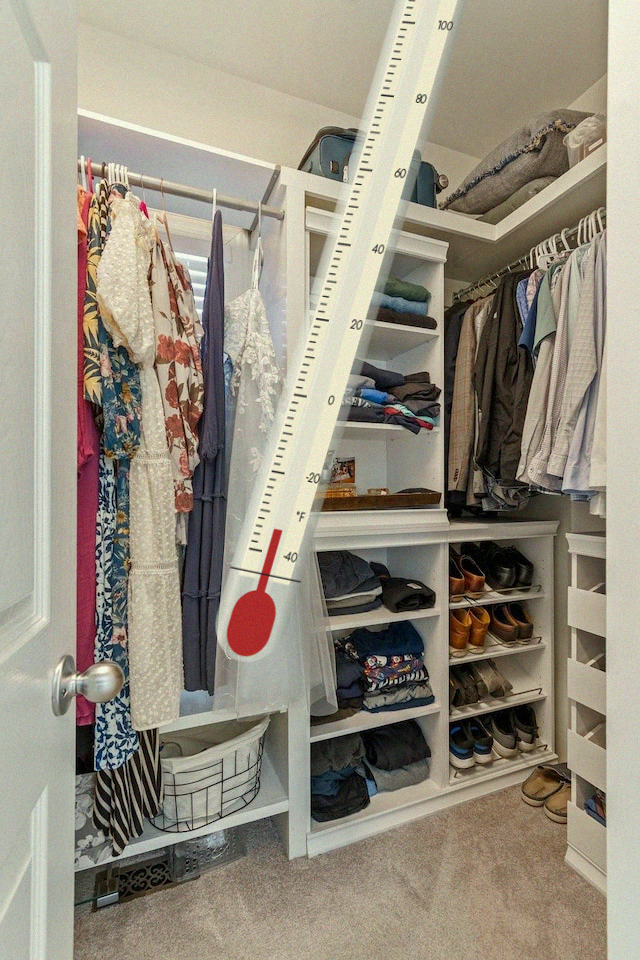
-34 °F
